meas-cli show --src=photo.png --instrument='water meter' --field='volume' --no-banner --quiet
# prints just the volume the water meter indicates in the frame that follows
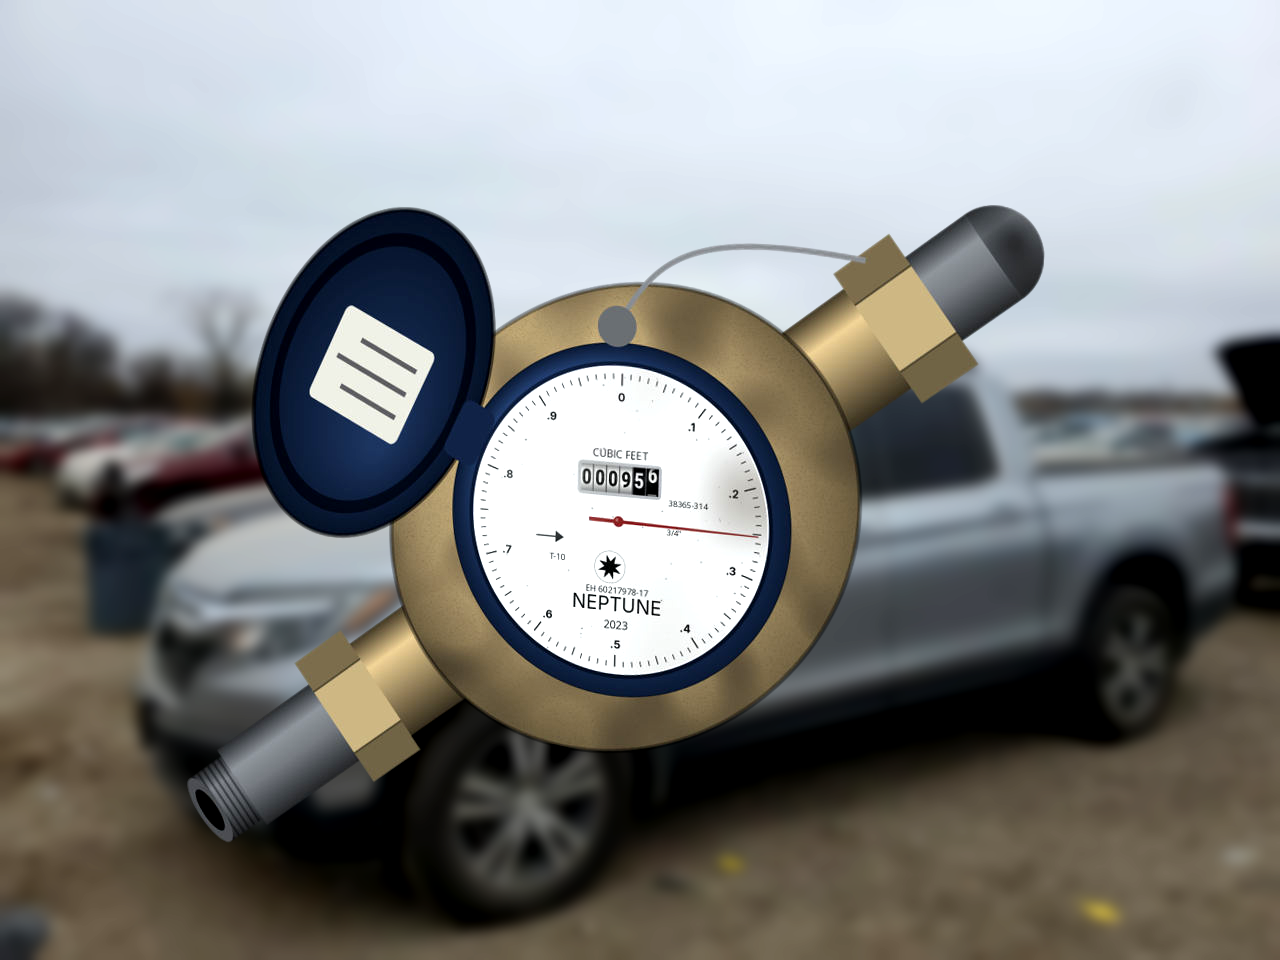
956.25 ft³
